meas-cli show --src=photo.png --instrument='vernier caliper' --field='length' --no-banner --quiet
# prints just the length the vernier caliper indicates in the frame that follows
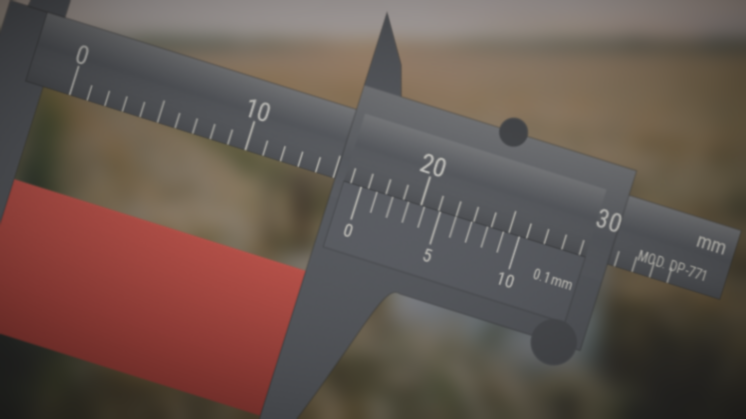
16.6 mm
